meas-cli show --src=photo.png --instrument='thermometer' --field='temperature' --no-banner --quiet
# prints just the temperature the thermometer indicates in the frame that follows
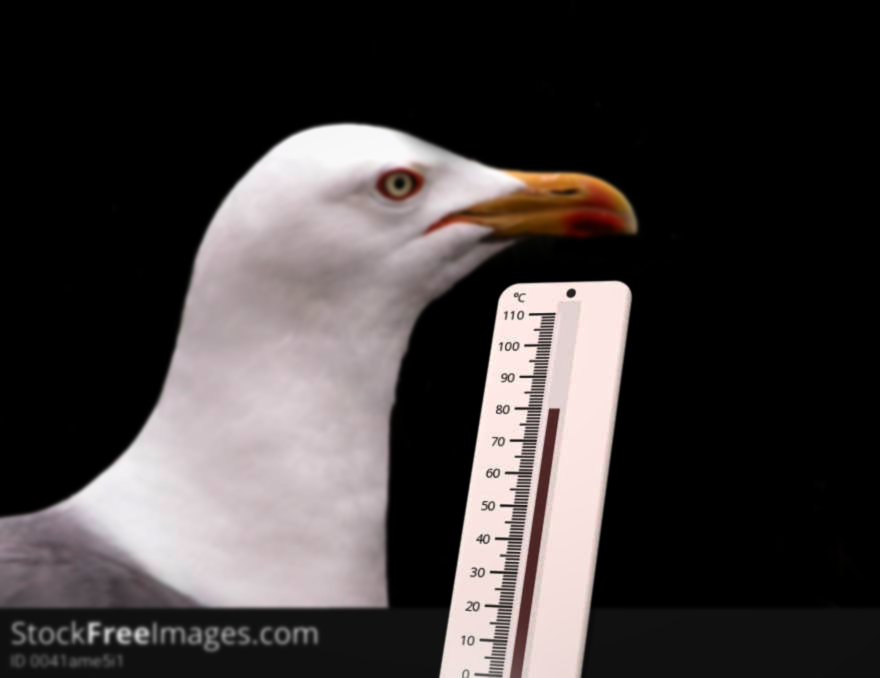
80 °C
